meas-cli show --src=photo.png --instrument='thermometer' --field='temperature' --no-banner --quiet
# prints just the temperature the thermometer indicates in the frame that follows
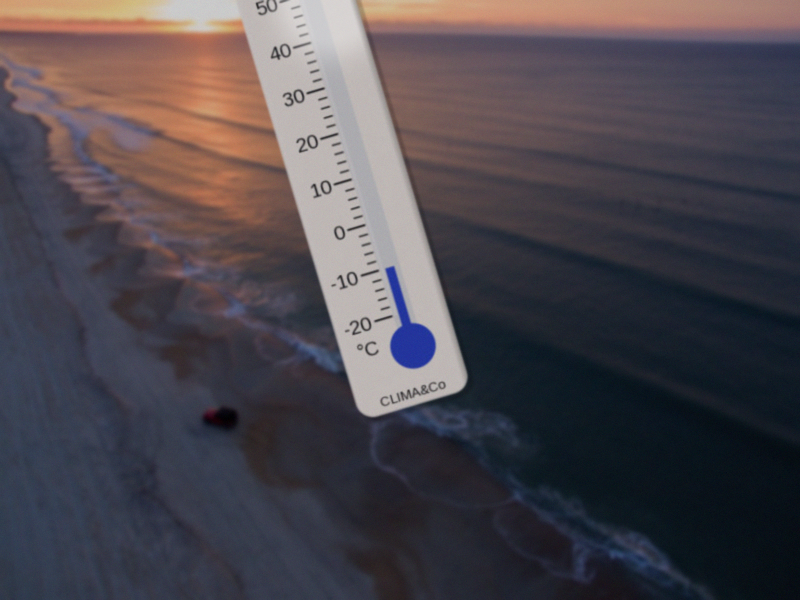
-10 °C
